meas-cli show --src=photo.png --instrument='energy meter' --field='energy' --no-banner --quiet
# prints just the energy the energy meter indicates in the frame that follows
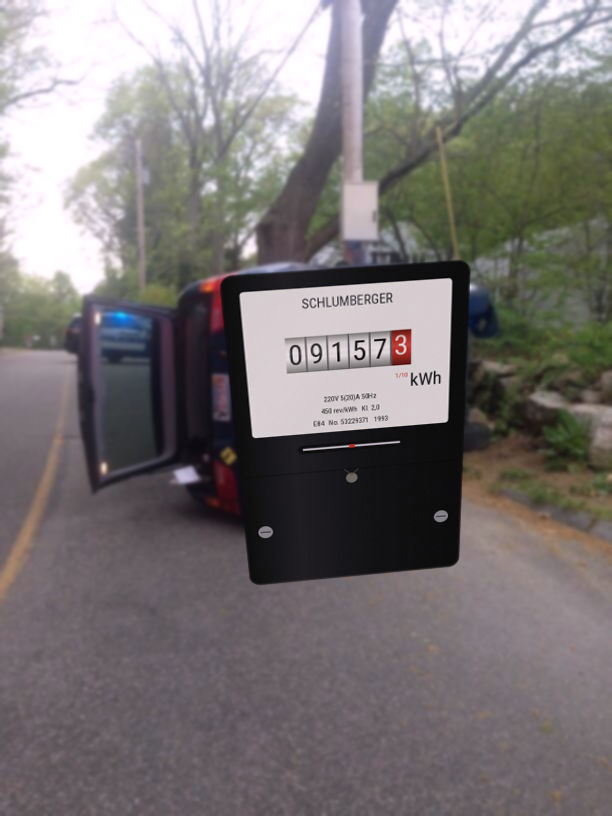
9157.3 kWh
